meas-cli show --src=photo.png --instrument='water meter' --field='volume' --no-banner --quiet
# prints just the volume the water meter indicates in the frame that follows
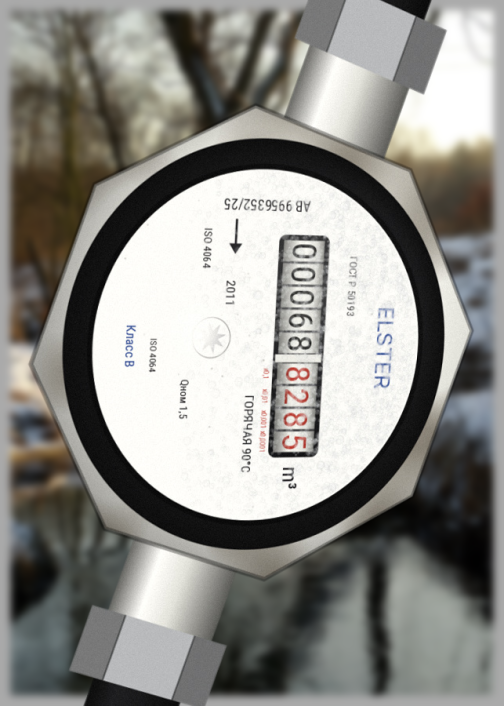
68.8285 m³
